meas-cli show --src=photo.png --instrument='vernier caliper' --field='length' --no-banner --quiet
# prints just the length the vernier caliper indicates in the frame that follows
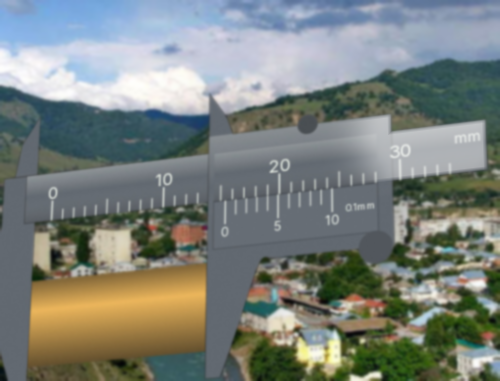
15.4 mm
